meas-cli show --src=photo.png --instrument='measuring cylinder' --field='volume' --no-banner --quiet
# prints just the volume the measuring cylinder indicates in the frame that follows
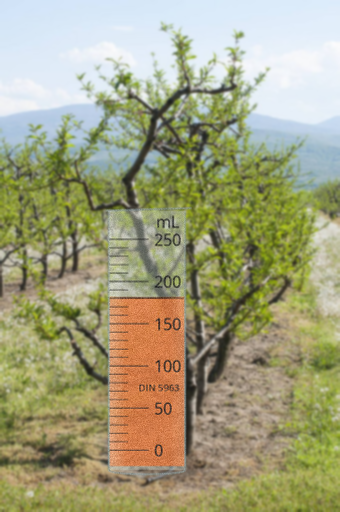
180 mL
